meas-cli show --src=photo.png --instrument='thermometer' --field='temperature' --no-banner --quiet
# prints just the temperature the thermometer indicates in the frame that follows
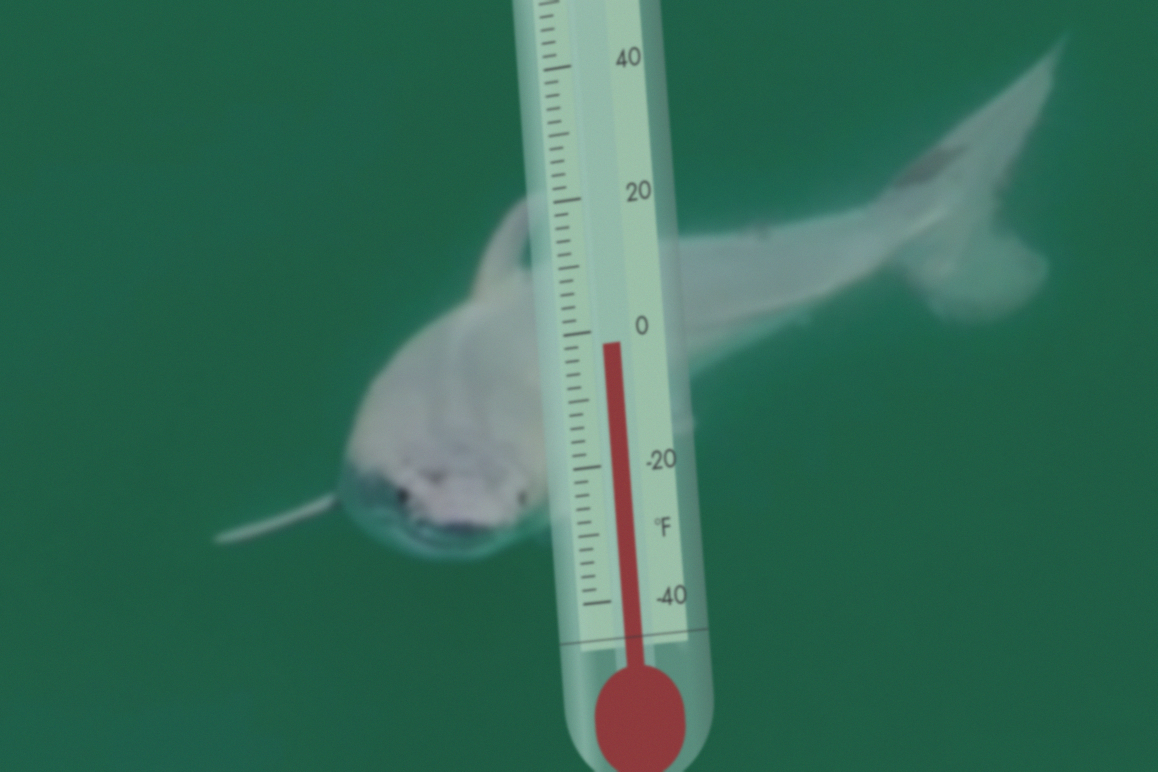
-2 °F
